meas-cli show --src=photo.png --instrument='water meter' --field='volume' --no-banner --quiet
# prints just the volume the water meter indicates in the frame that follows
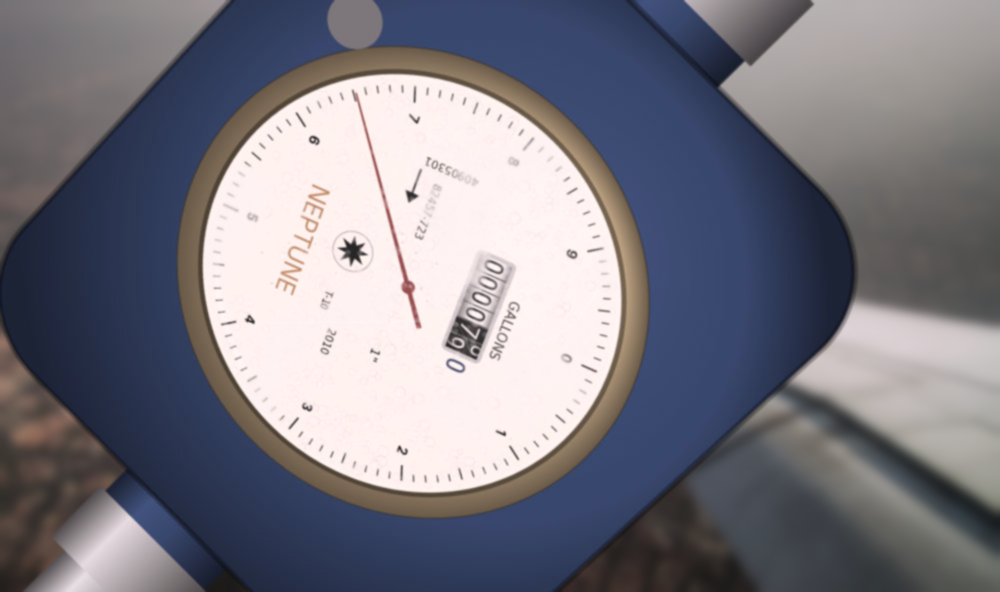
786.5 gal
